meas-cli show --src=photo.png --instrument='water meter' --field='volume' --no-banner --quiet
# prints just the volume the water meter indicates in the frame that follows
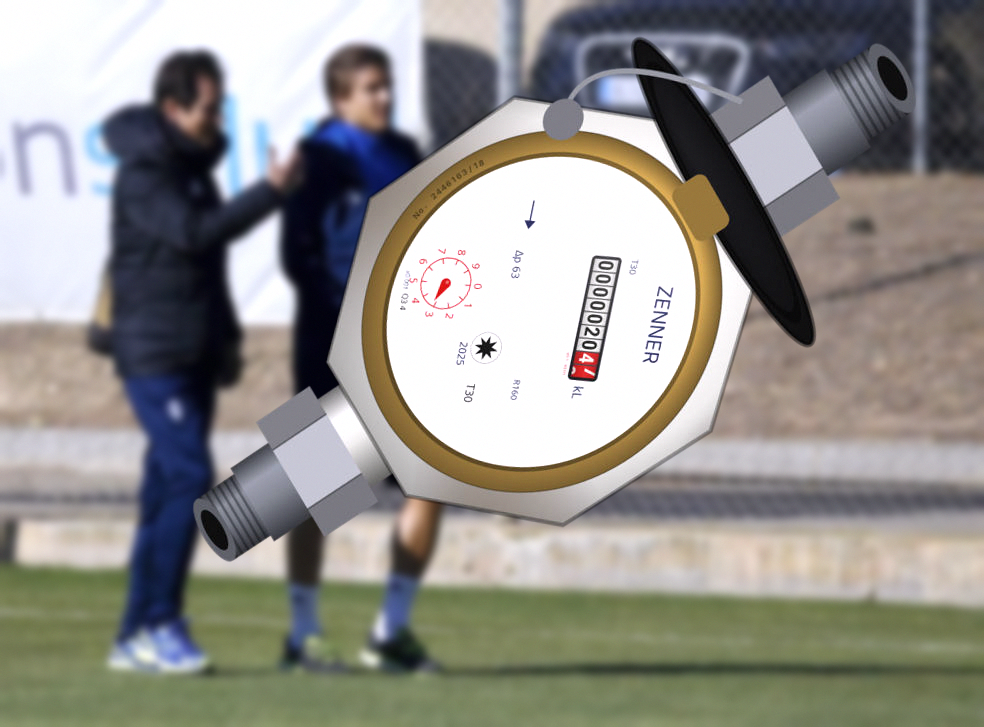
20.473 kL
